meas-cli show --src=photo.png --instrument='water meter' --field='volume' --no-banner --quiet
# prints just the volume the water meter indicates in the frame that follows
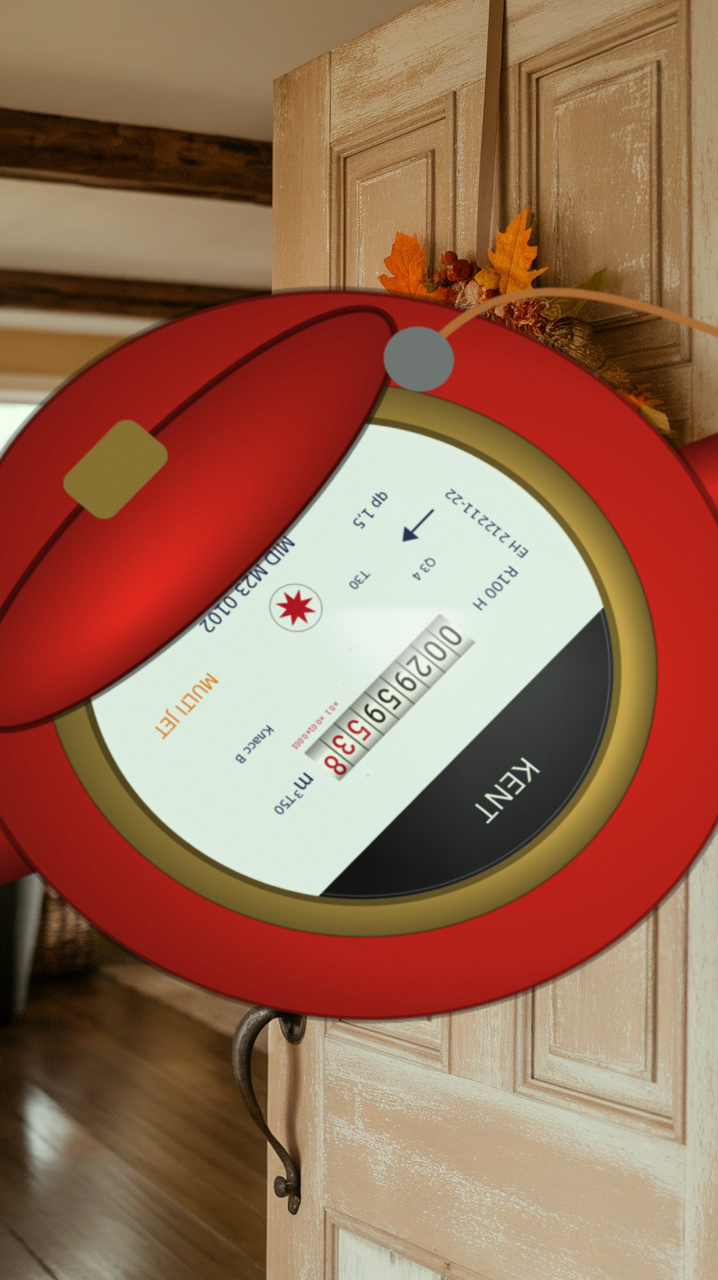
2959.538 m³
